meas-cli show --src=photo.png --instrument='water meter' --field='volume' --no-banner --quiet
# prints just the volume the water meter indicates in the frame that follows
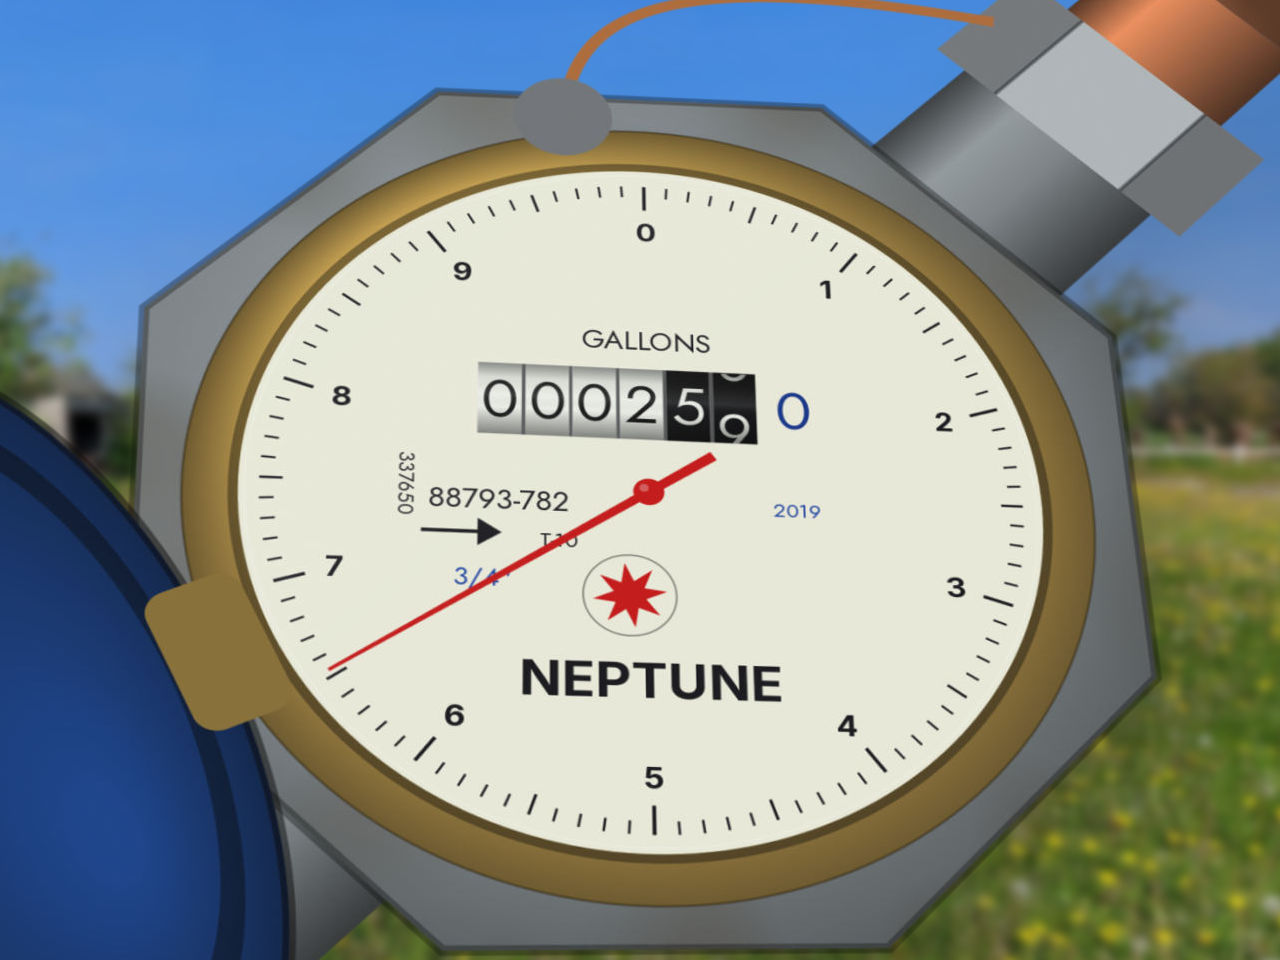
2586.5 gal
